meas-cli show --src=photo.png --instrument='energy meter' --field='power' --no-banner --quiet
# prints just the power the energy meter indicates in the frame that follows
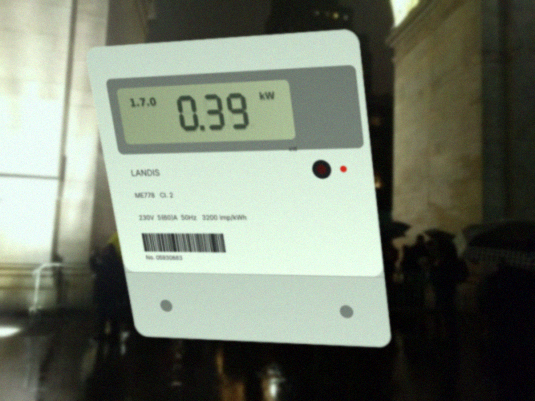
0.39 kW
